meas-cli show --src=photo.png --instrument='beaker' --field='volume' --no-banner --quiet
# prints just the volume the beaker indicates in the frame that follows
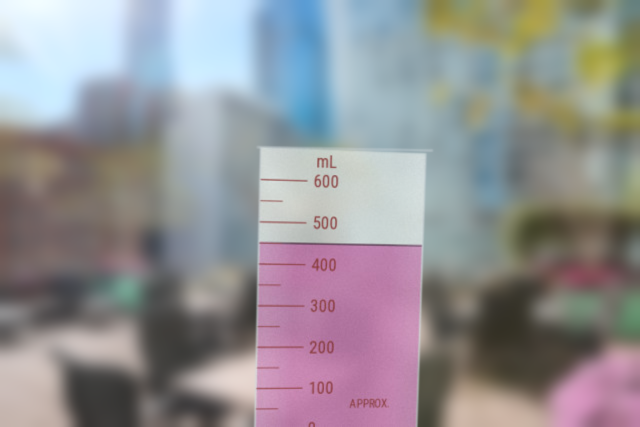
450 mL
